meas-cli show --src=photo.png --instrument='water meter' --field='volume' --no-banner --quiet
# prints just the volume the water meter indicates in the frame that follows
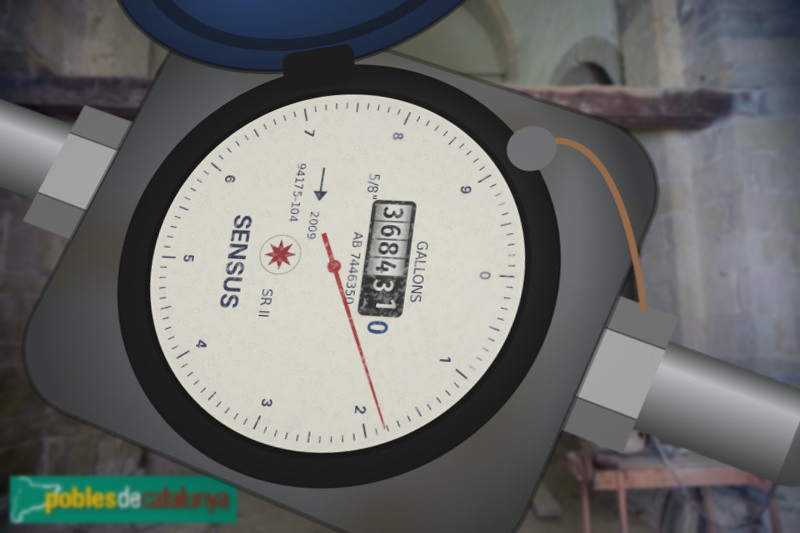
3684311.8 gal
